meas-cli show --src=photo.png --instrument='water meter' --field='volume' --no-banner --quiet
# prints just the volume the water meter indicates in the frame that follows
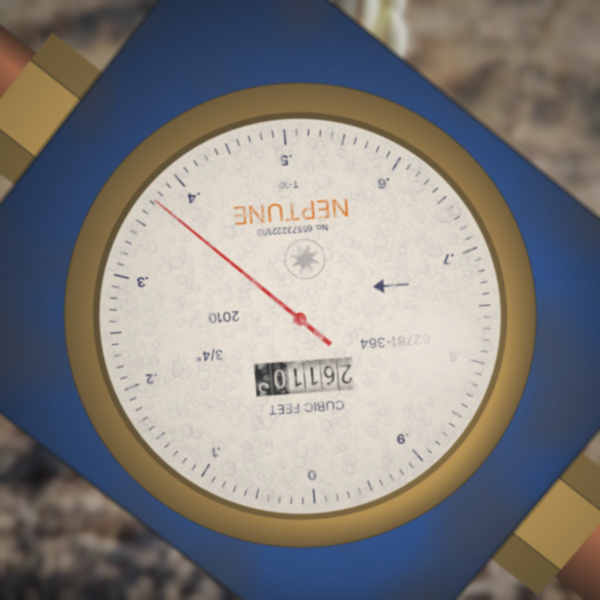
261103.37 ft³
